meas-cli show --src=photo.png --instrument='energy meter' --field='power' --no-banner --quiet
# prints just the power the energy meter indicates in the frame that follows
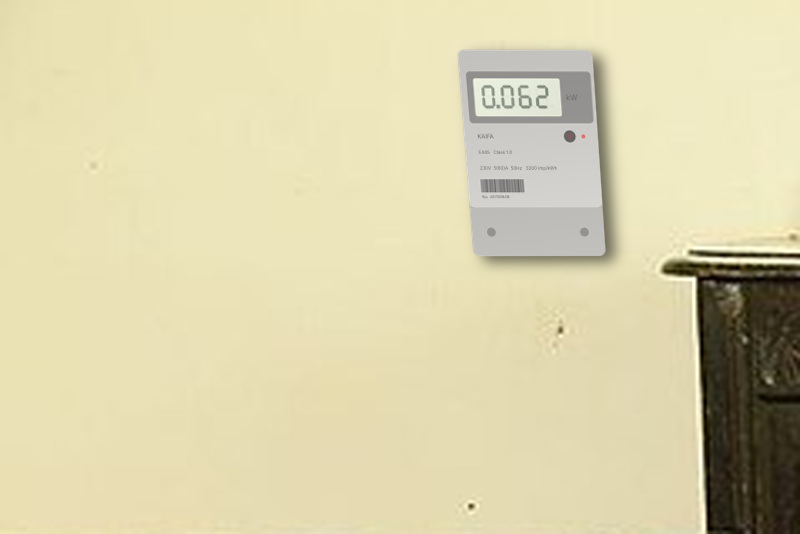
0.062 kW
